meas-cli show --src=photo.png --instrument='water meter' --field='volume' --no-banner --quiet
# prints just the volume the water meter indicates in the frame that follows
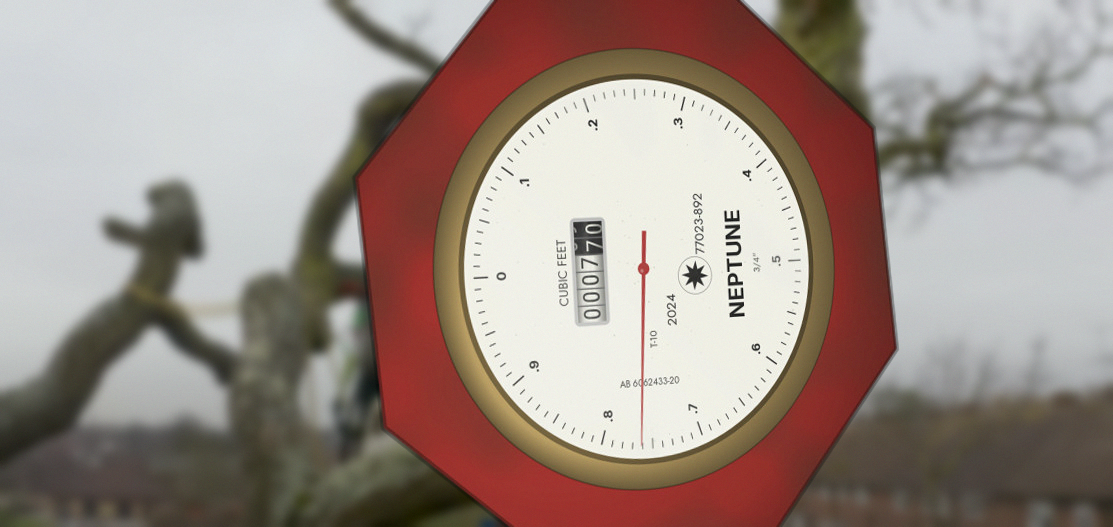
769.76 ft³
